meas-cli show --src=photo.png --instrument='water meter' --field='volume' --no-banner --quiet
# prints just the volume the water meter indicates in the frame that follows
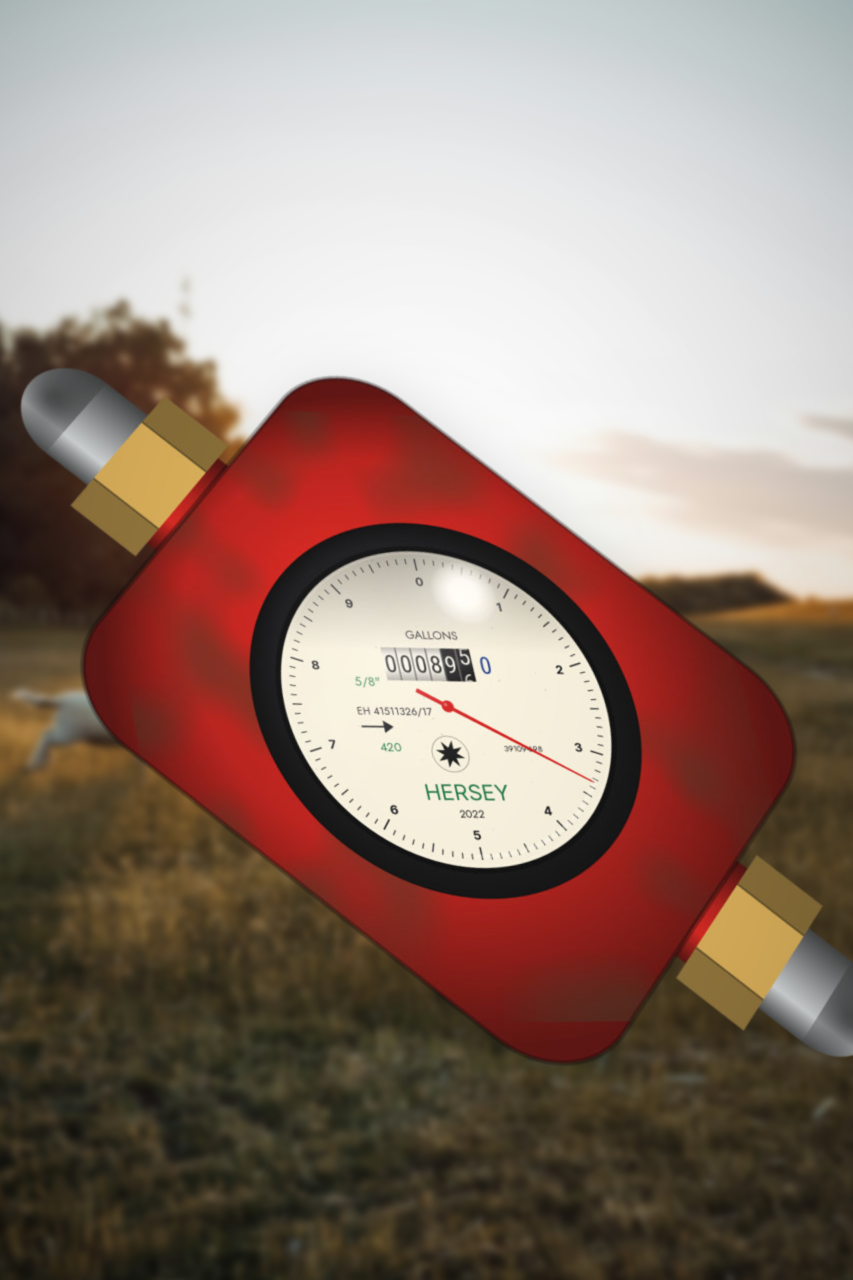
8953.3 gal
